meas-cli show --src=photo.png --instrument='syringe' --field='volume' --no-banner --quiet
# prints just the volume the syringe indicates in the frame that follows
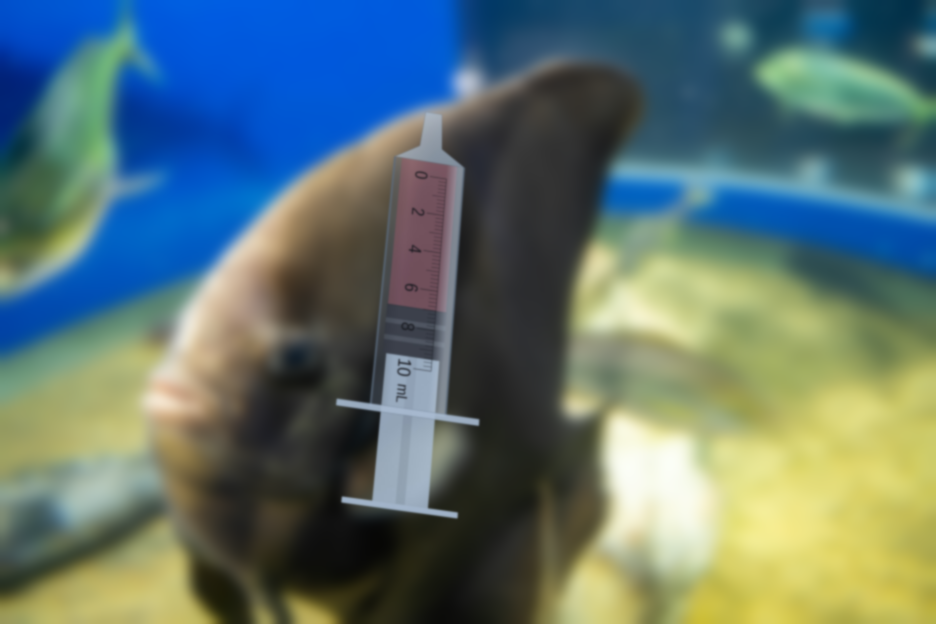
7 mL
